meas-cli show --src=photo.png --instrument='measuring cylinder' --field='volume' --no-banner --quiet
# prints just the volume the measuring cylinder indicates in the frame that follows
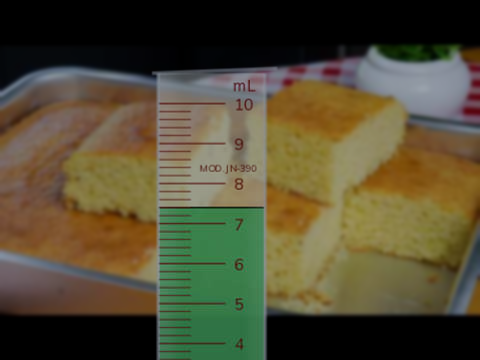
7.4 mL
